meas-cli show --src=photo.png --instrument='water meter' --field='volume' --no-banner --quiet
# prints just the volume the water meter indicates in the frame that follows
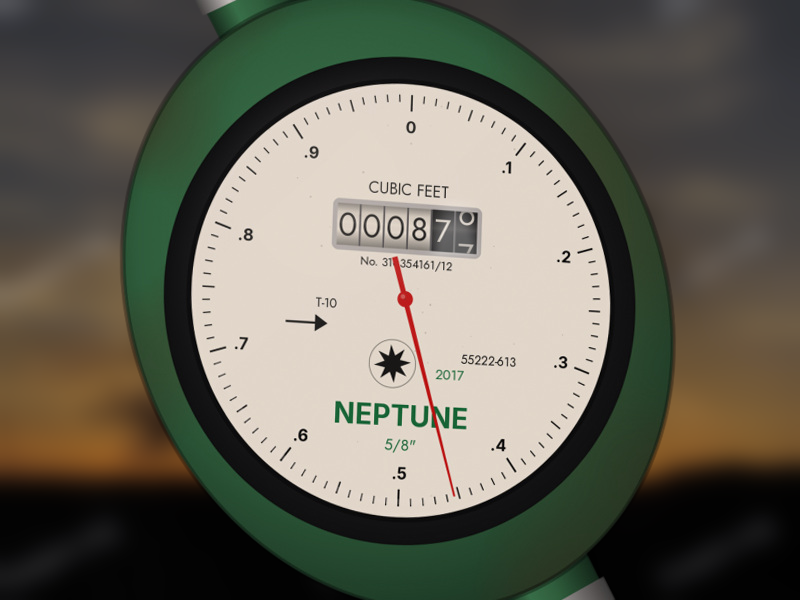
876.45 ft³
